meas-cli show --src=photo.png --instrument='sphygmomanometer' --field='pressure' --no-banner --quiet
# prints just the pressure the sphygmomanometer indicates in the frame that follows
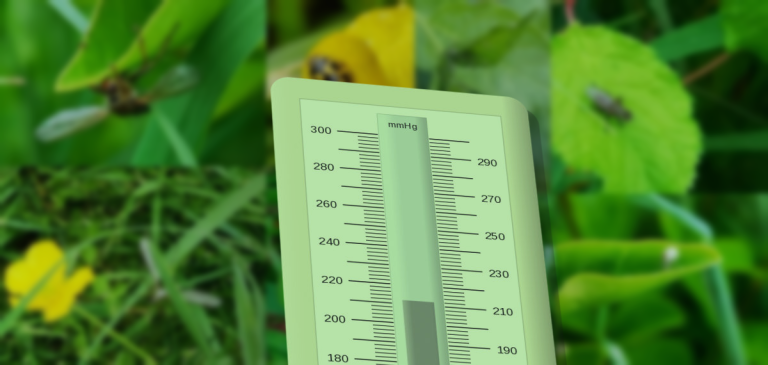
212 mmHg
